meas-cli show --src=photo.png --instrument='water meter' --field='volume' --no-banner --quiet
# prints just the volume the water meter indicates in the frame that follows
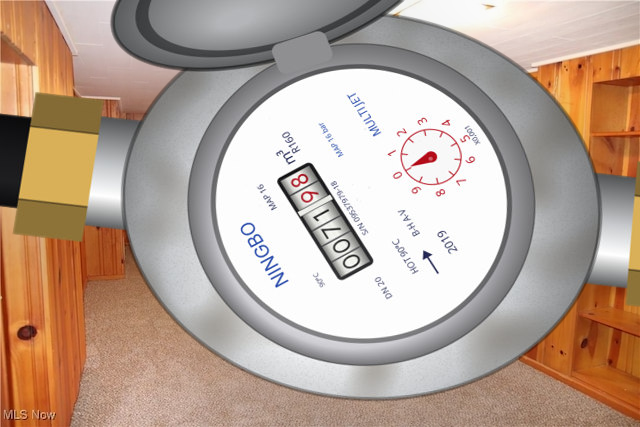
71.980 m³
